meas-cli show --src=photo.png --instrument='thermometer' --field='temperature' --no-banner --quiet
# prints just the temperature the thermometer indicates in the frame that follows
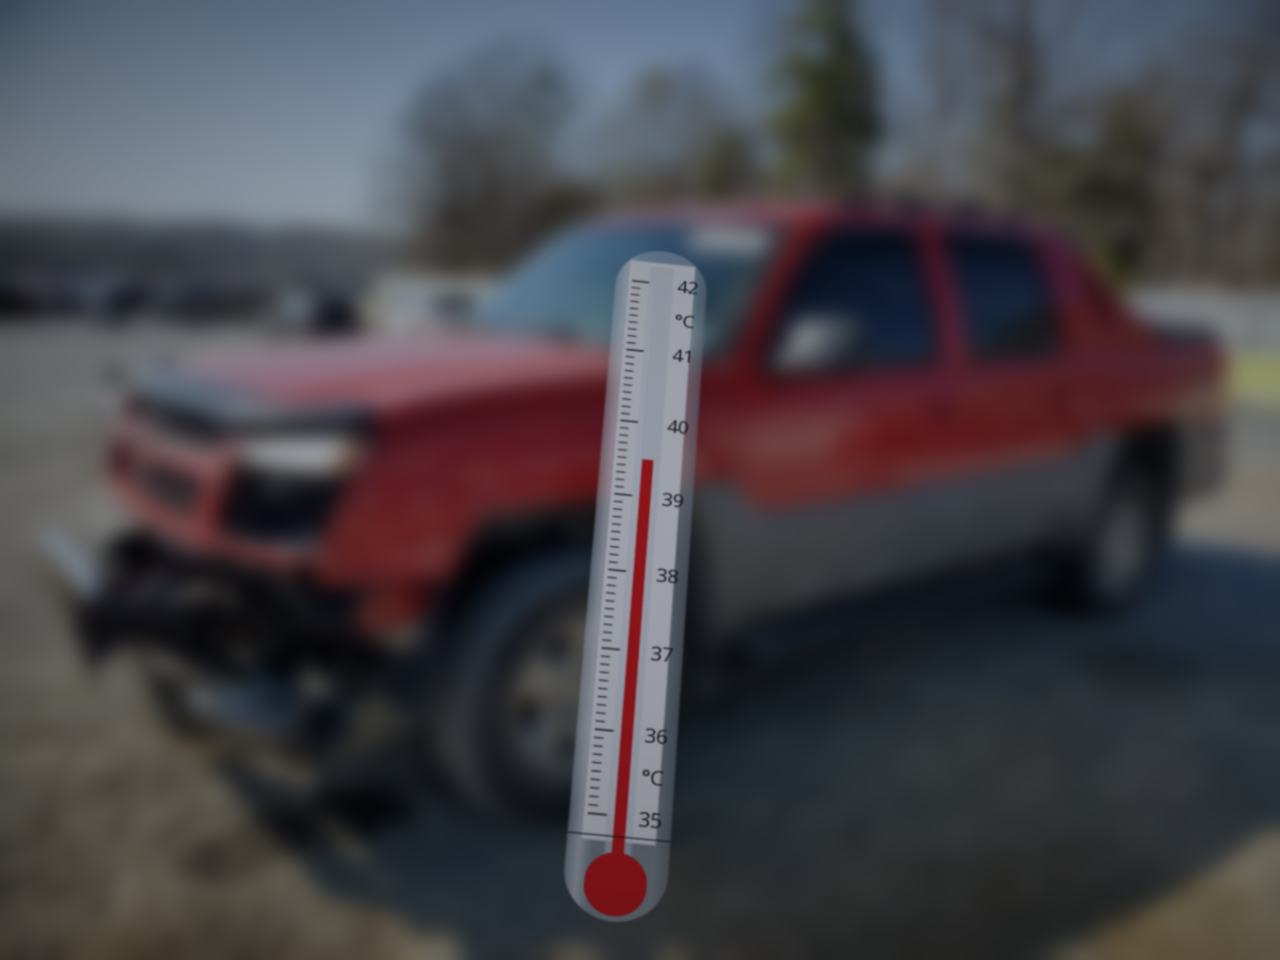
39.5 °C
